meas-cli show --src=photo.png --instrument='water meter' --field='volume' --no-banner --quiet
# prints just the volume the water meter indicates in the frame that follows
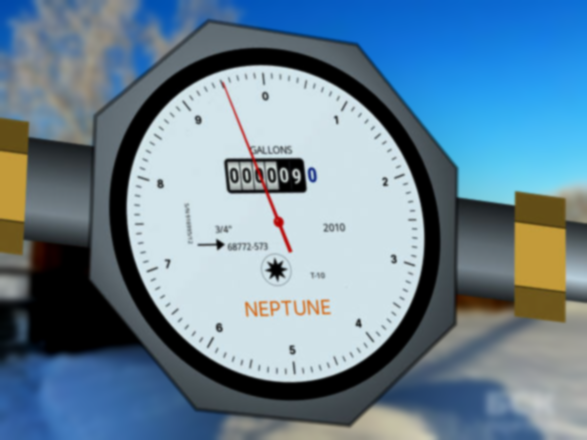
89.5 gal
